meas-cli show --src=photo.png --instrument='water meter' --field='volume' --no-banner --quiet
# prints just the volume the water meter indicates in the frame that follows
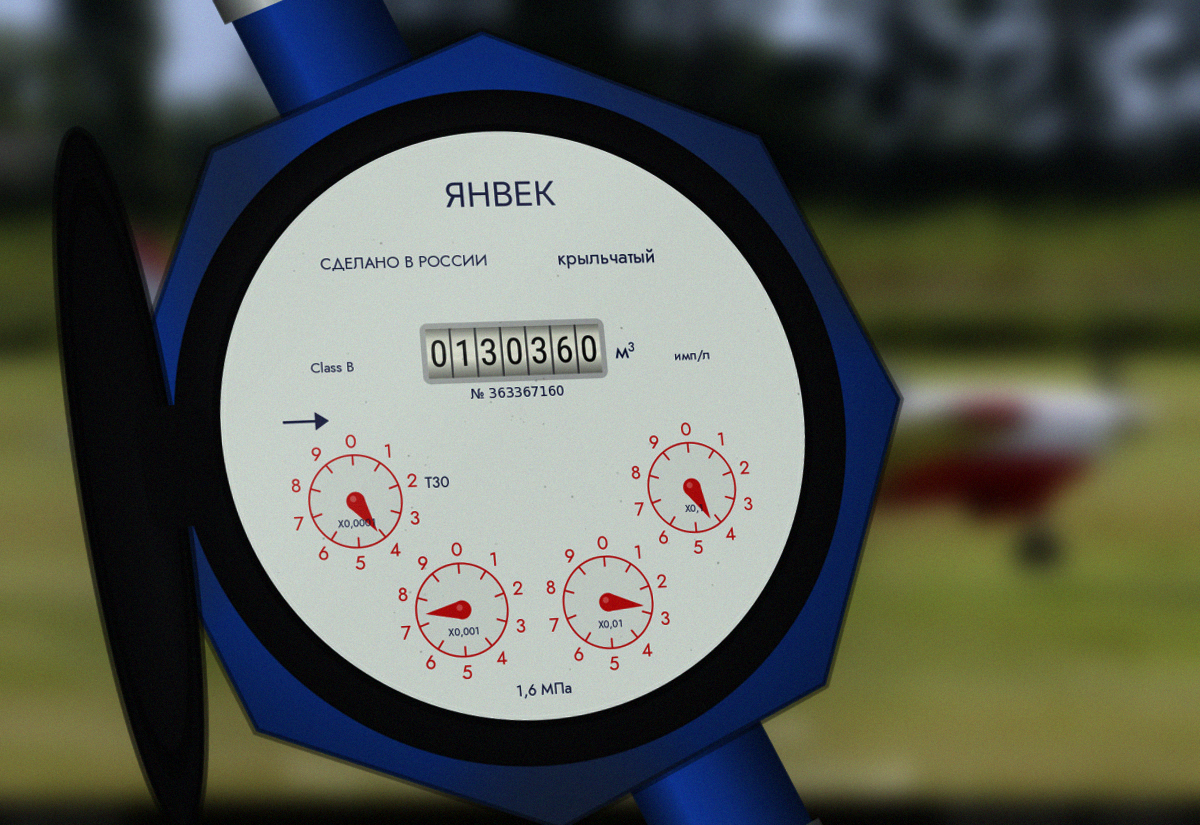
130360.4274 m³
